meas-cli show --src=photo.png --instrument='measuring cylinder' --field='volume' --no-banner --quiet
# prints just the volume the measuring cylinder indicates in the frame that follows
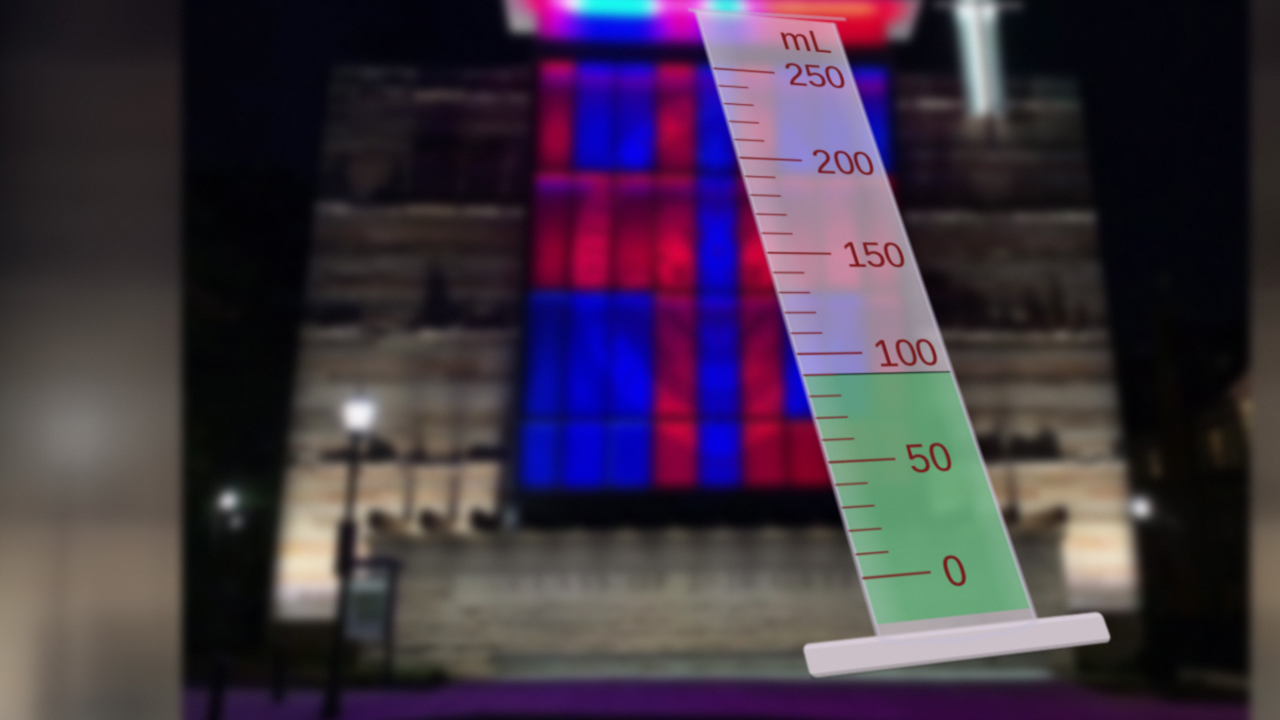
90 mL
